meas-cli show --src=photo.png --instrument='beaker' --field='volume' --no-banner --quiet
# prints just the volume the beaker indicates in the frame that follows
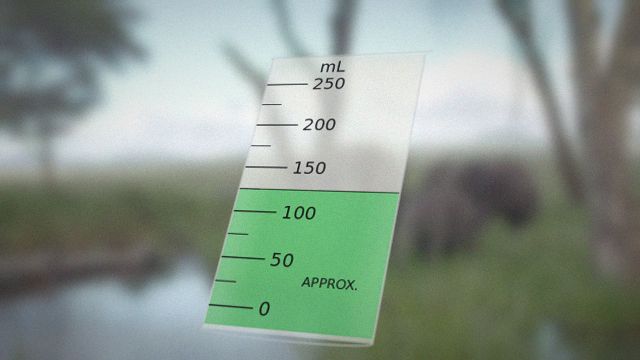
125 mL
